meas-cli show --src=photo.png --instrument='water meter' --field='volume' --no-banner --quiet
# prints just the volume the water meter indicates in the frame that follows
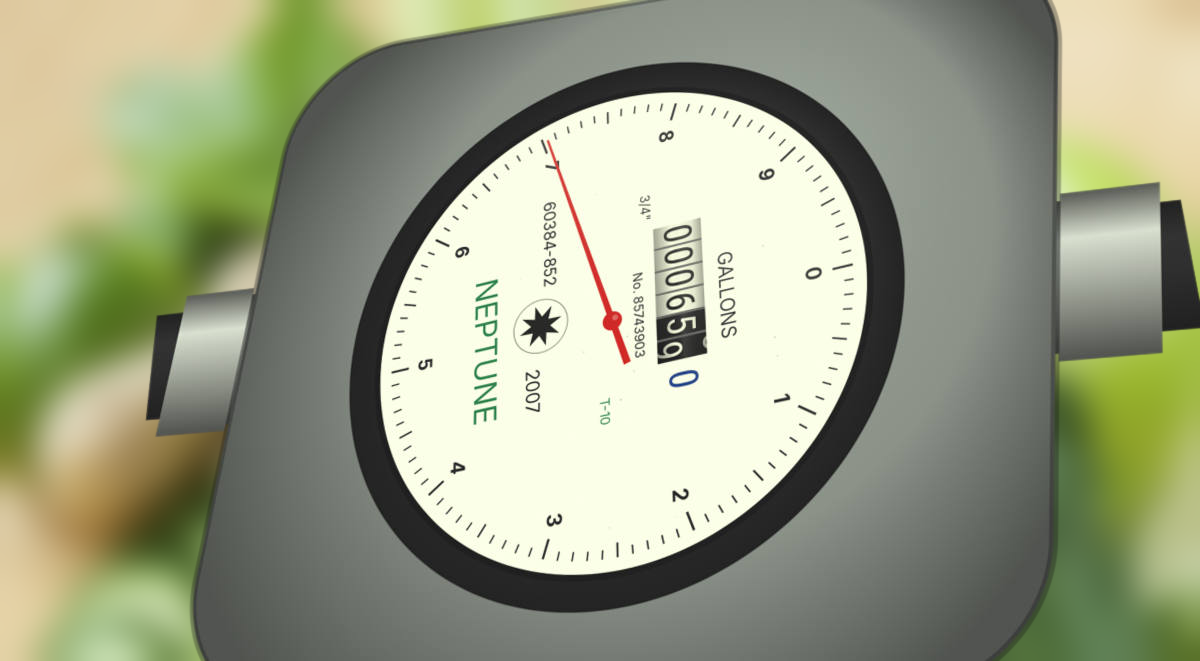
6587.0 gal
